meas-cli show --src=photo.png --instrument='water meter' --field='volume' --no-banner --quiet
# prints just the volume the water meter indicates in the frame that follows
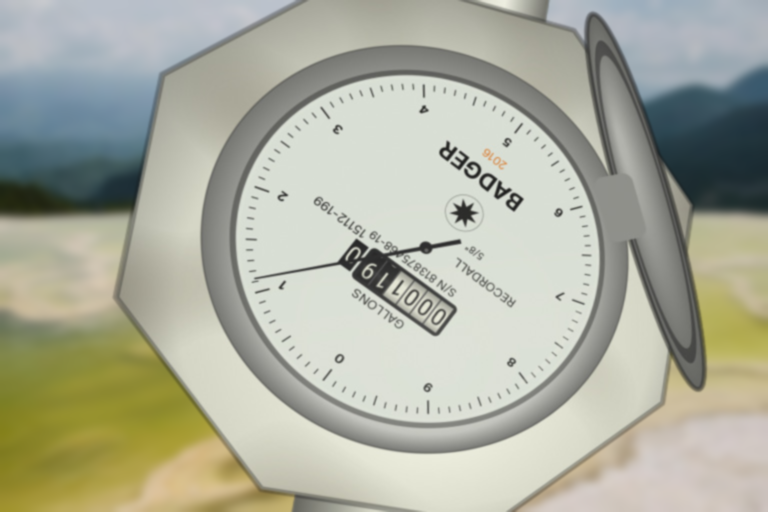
1191.1 gal
